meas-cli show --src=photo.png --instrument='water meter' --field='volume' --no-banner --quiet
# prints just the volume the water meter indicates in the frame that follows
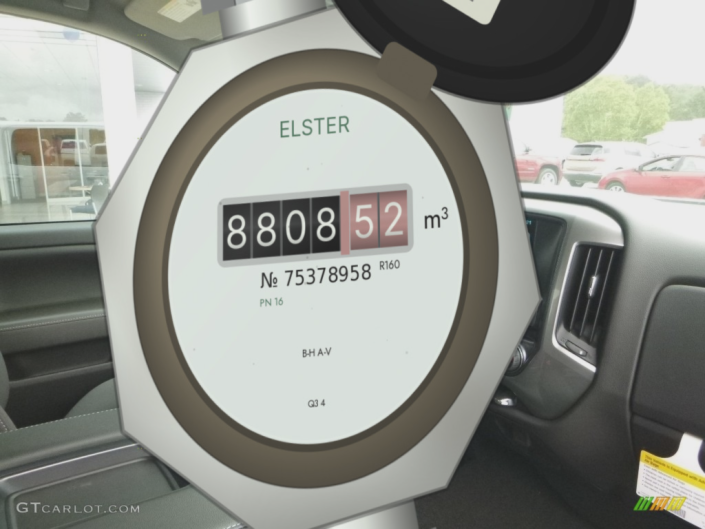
8808.52 m³
